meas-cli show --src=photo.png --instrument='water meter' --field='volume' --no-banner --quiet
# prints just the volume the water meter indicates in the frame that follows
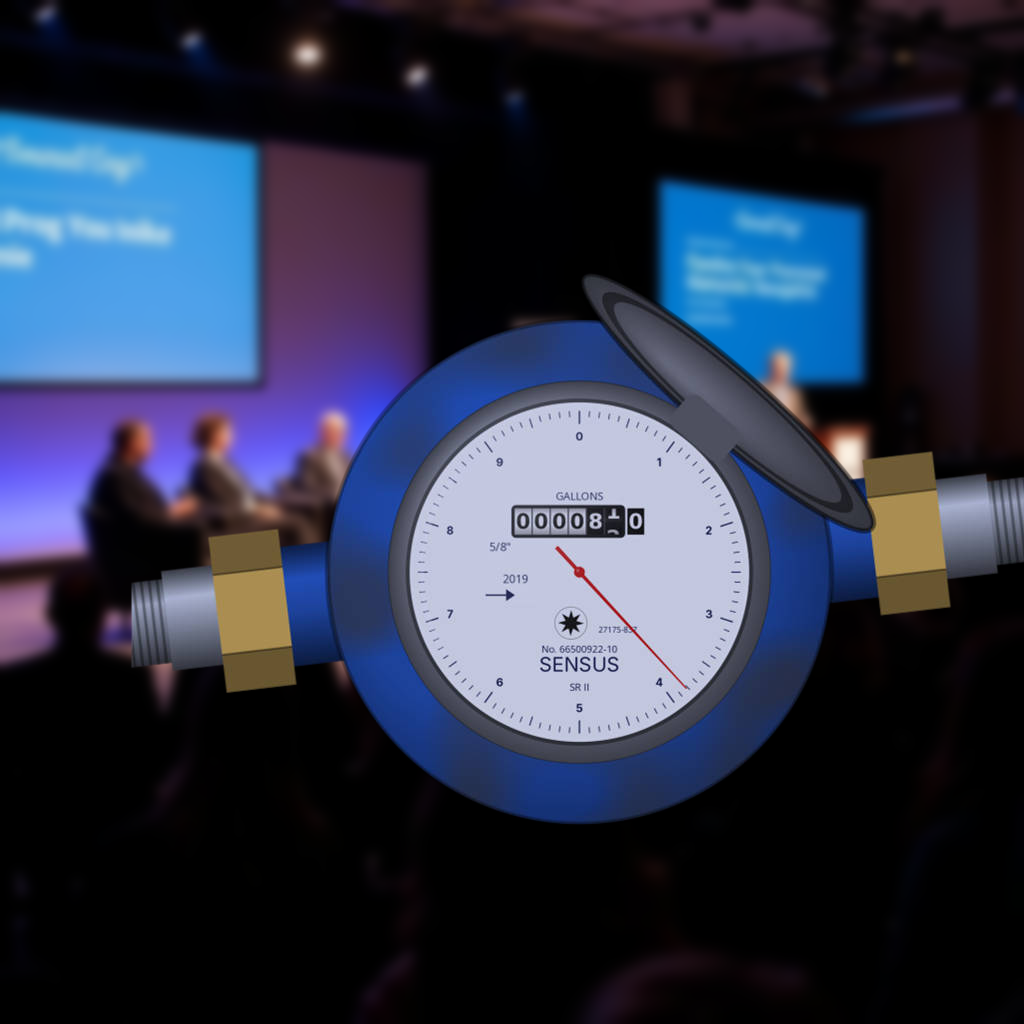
813.8 gal
